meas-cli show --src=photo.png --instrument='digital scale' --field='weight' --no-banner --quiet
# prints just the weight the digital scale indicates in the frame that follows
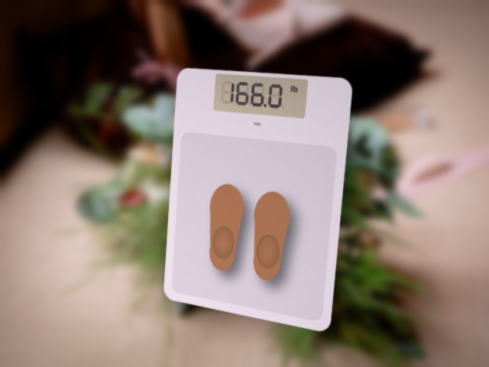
166.0 lb
